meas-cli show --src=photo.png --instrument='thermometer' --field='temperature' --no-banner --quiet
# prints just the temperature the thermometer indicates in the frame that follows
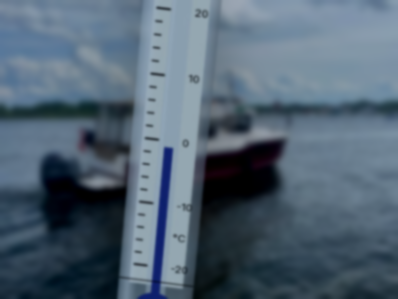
-1 °C
